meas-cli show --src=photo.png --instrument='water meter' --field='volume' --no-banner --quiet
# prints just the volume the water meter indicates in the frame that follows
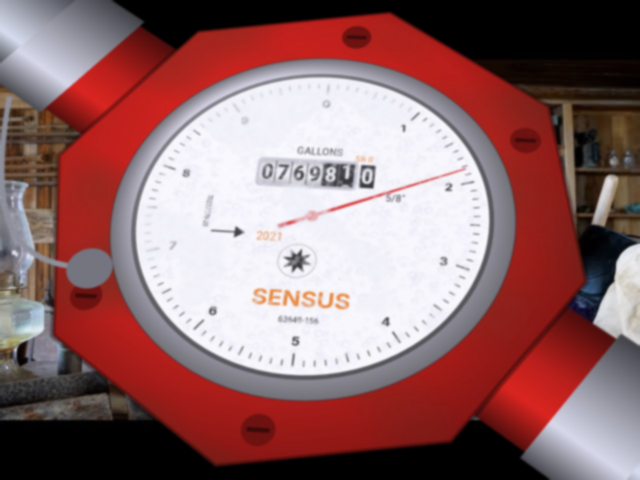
769811.8 gal
